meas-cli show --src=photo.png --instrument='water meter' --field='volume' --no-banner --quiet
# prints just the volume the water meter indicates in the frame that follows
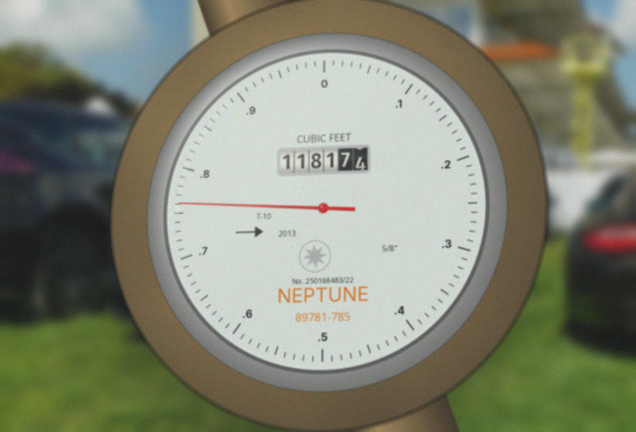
118173.76 ft³
